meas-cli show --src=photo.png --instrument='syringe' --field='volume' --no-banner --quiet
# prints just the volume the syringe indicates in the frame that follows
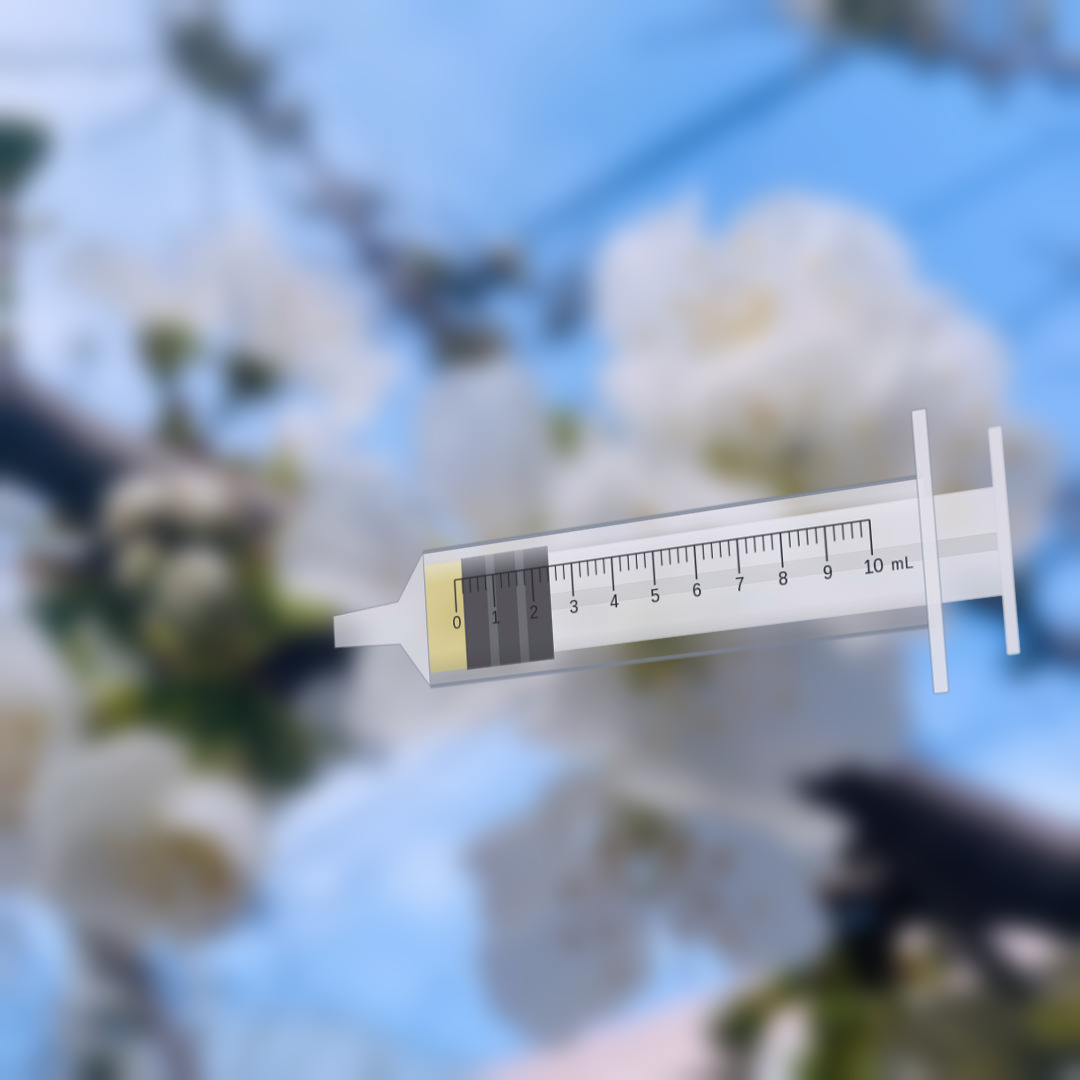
0.2 mL
